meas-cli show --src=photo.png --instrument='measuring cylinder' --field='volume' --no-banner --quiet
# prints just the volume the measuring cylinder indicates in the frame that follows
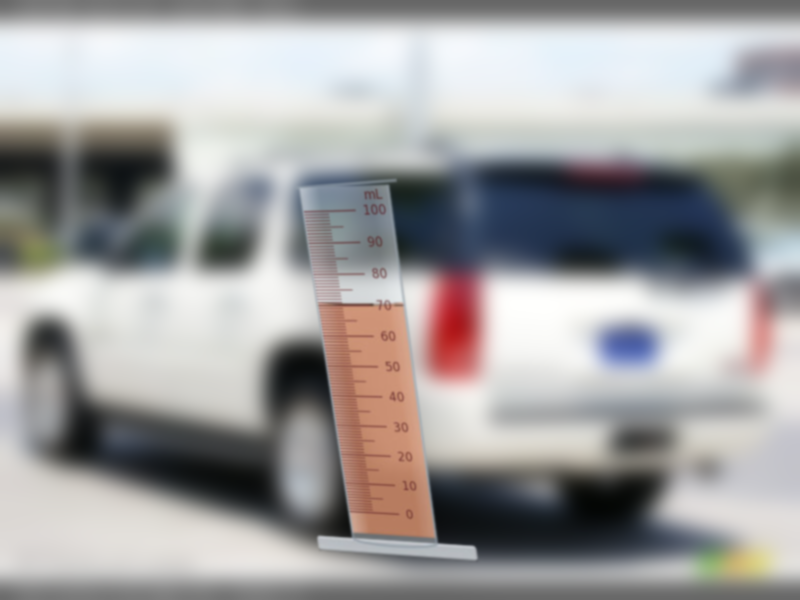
70 mL
